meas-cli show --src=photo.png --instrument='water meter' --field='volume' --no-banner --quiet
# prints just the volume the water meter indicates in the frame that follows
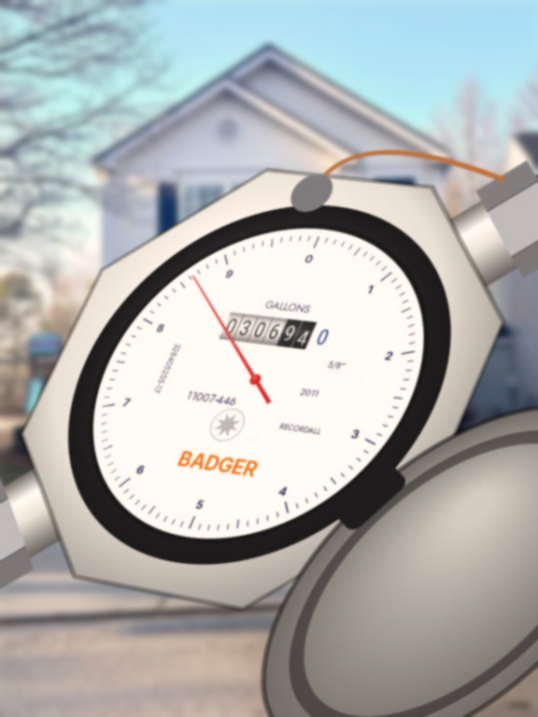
306938.6 gal
